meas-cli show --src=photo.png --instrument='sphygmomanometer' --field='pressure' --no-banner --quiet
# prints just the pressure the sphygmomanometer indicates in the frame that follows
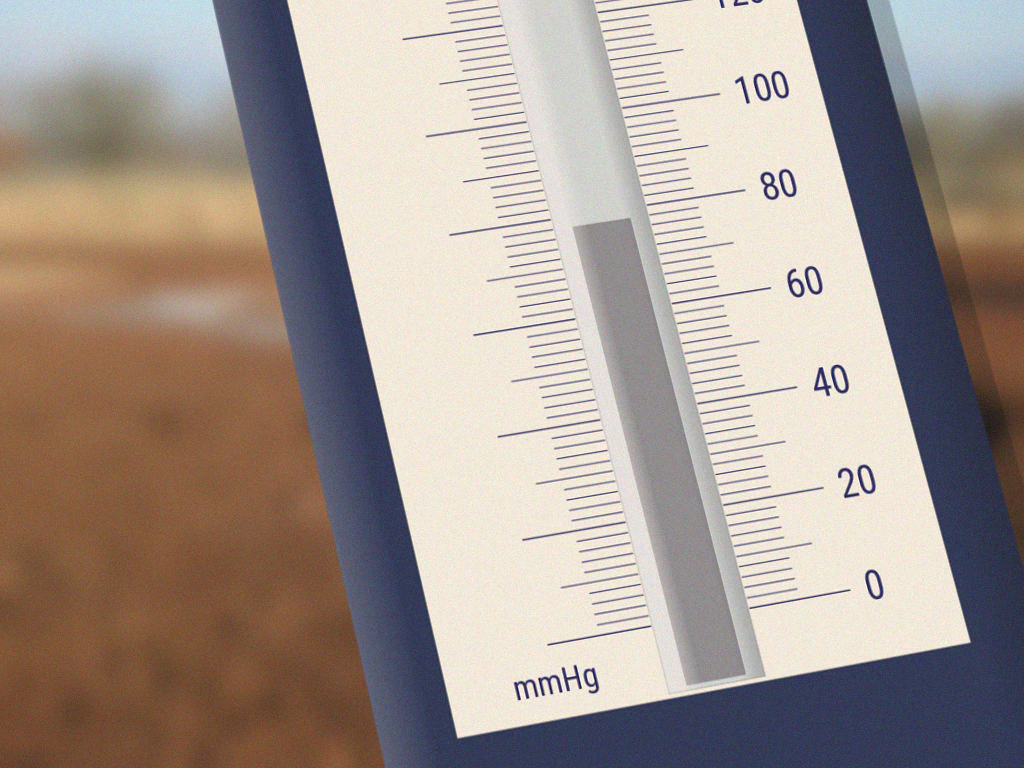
78 mmHg
